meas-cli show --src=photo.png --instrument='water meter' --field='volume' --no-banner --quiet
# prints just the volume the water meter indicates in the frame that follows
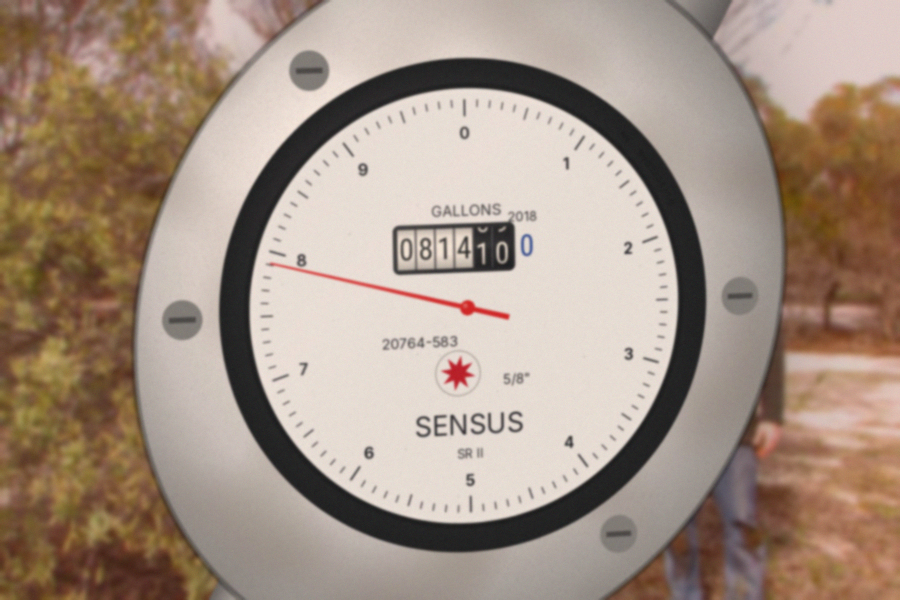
814097.9 gal
